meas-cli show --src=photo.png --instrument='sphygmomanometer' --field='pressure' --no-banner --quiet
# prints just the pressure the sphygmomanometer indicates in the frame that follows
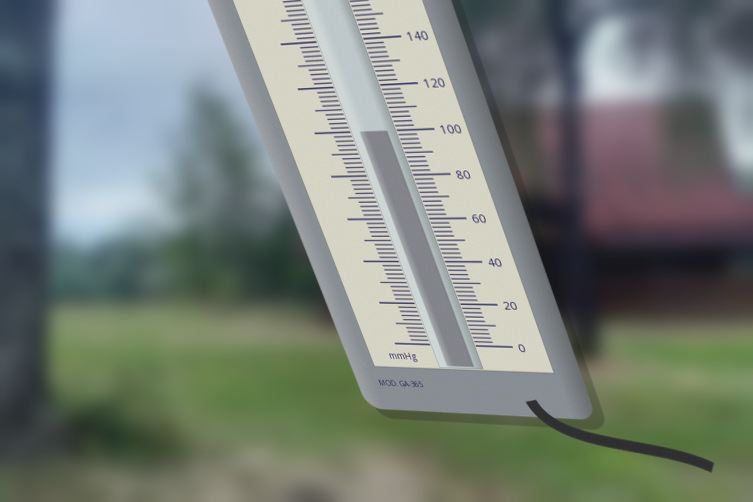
100 mmHg
